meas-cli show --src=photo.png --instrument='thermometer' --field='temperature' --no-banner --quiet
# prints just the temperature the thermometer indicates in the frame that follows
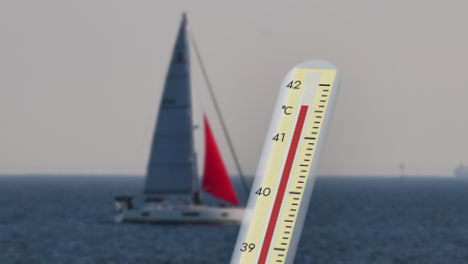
41.6 °C
